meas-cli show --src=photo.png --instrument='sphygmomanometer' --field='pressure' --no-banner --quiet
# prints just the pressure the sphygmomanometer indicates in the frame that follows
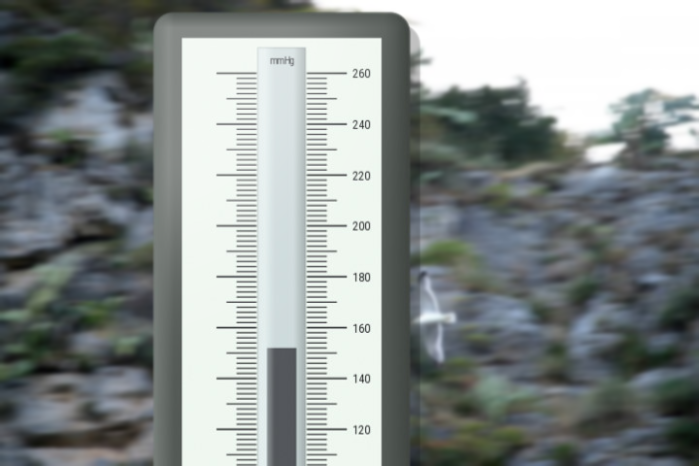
152 mmHg
